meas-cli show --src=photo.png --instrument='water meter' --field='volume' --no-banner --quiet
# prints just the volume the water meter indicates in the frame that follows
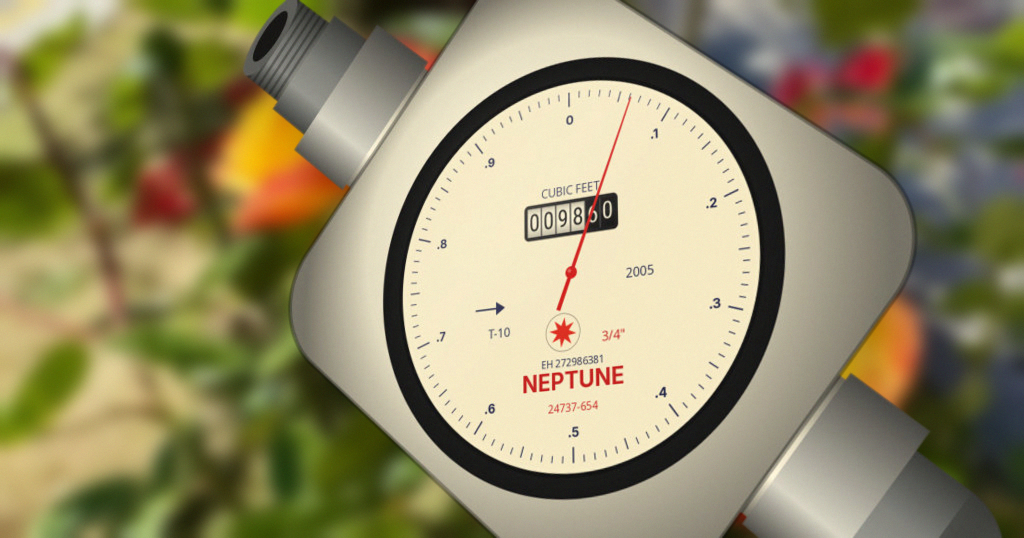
9860.06 ft³
